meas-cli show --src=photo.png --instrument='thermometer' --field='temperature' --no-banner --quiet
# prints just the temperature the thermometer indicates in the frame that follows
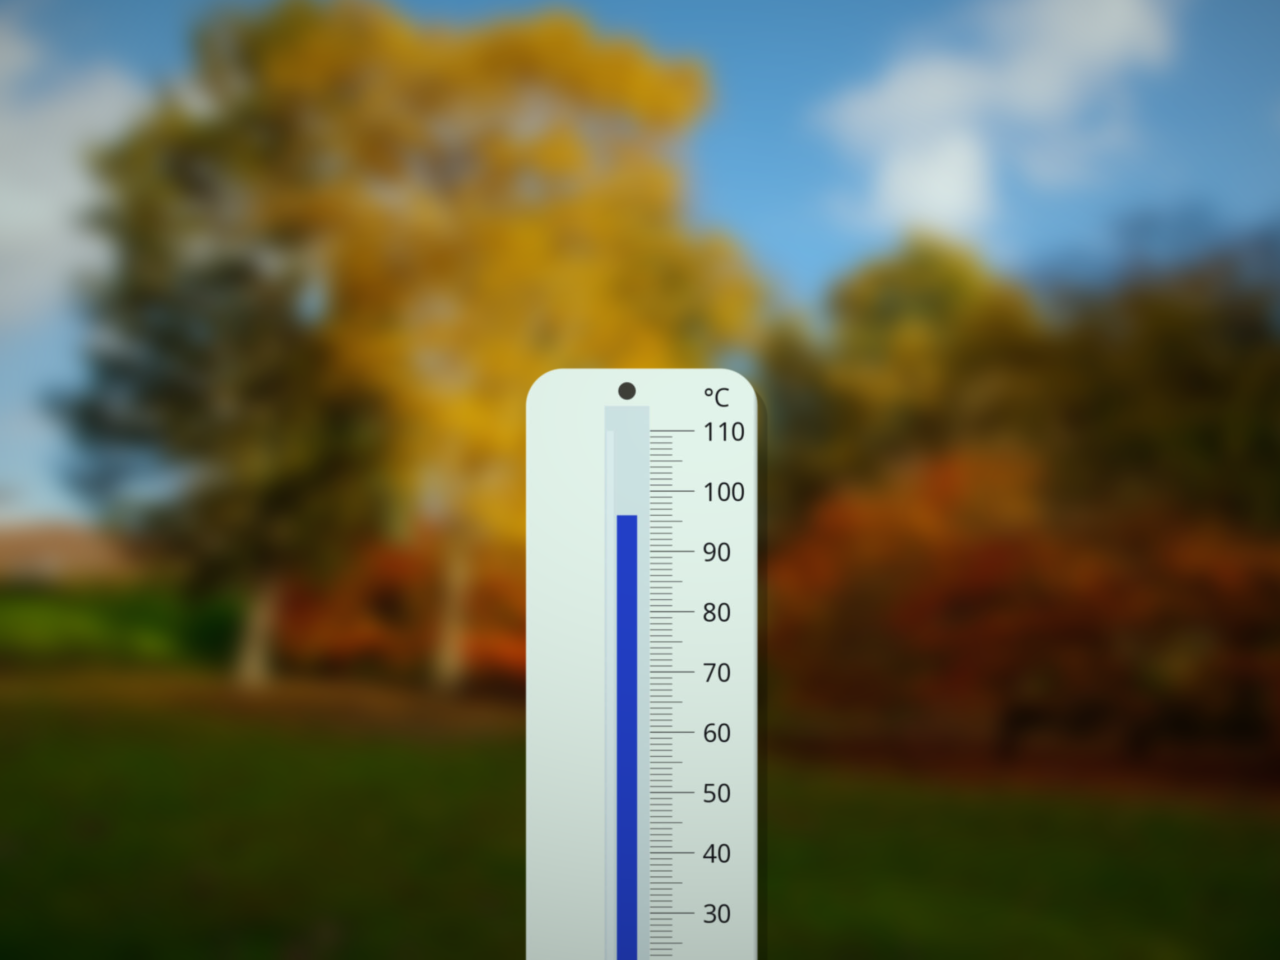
96 °C
